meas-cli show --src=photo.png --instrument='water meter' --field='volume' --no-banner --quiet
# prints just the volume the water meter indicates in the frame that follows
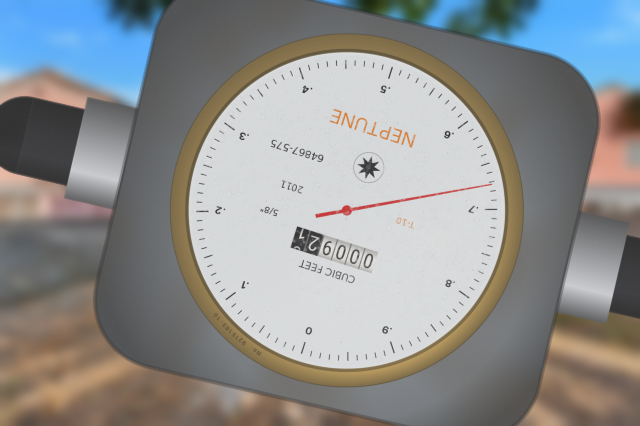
920.67 ft³
